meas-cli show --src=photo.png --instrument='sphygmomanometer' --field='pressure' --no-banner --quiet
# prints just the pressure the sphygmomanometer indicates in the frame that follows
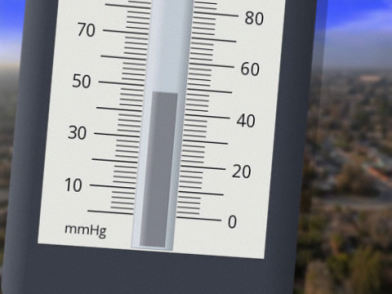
48 mmHg
